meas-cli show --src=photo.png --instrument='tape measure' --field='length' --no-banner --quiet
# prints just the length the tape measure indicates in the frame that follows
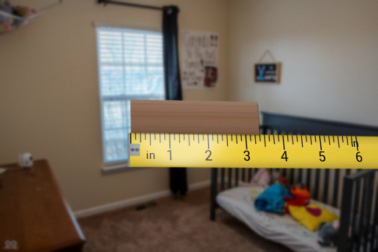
3.375 in
